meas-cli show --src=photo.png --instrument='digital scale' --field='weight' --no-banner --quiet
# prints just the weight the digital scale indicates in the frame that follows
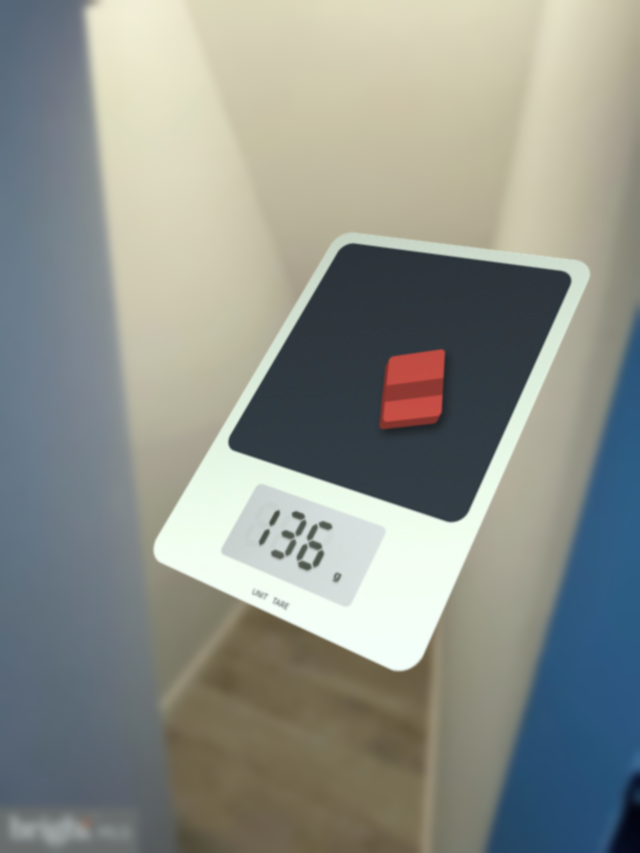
136 g
